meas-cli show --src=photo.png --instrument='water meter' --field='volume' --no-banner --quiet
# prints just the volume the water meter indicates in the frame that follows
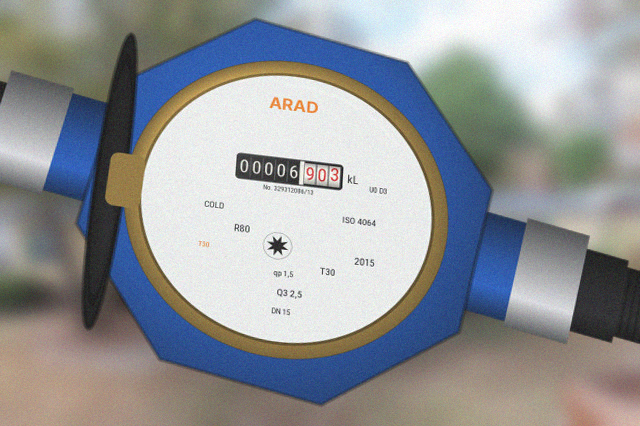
6.903 kL
